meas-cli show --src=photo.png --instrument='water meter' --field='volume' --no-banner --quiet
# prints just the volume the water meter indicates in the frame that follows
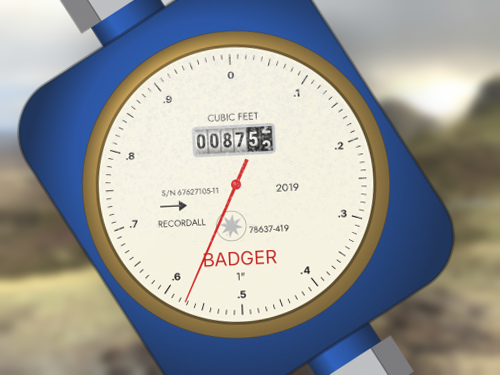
8752.57 ft³
